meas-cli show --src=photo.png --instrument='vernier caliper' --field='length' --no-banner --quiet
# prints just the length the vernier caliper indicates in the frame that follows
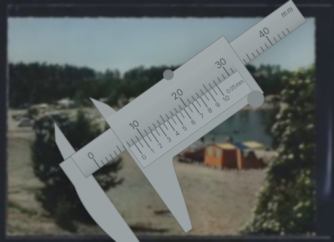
8.0 mm
